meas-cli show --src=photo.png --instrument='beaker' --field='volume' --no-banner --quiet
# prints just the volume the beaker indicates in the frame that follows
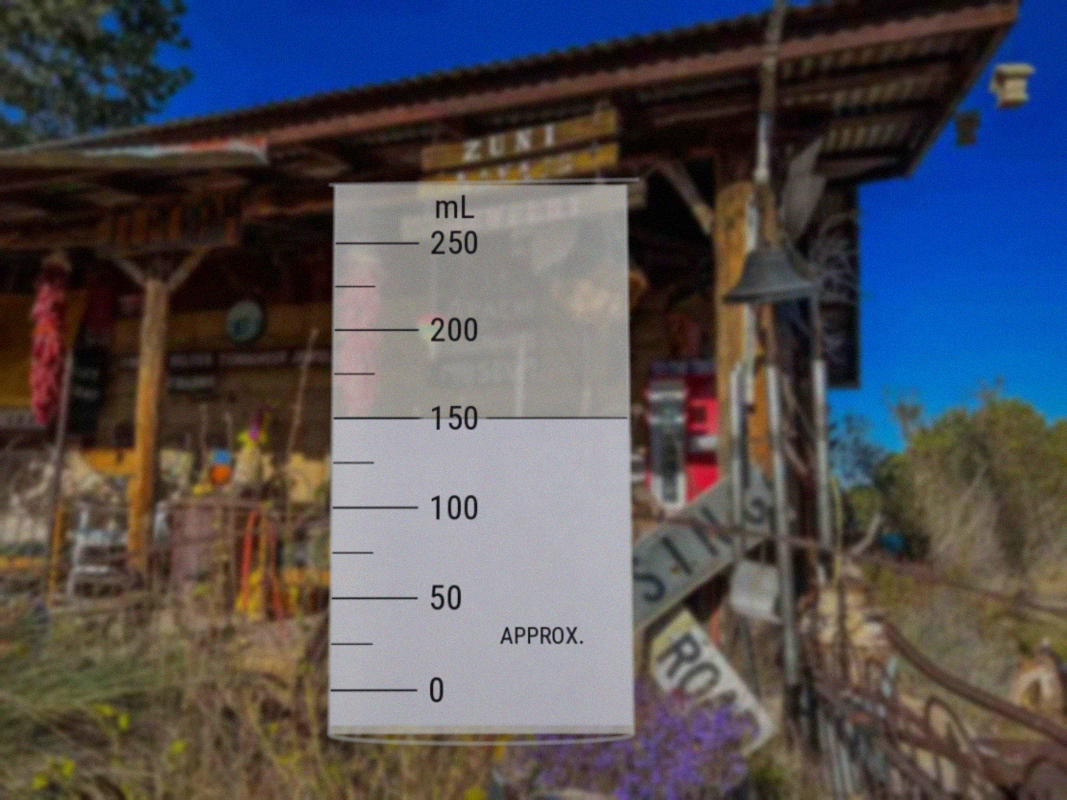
150 mL
